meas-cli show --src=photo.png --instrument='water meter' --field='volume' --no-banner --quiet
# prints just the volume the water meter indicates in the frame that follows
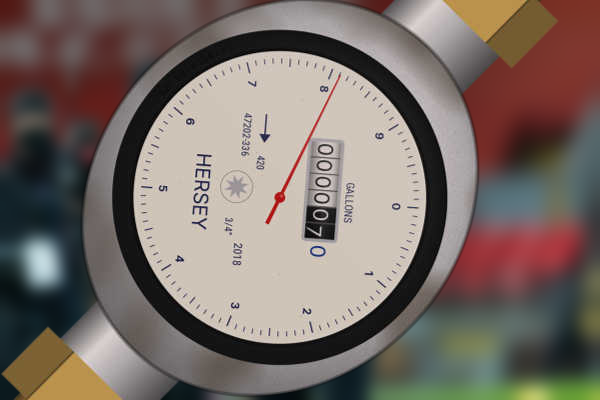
68.1 gal
